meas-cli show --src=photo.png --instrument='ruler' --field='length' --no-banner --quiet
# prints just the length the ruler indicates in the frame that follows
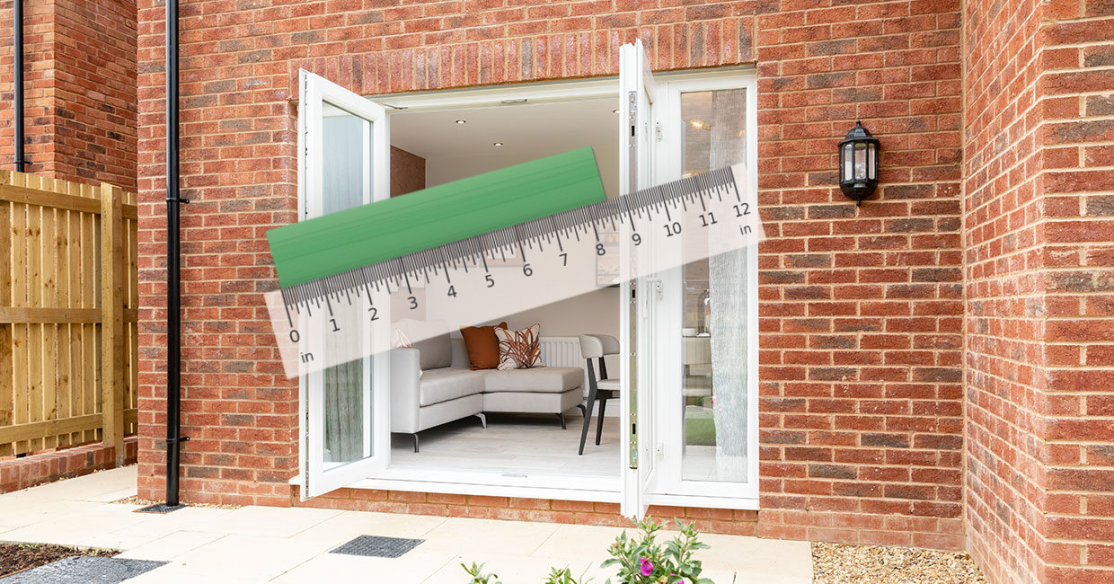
8.5 in
